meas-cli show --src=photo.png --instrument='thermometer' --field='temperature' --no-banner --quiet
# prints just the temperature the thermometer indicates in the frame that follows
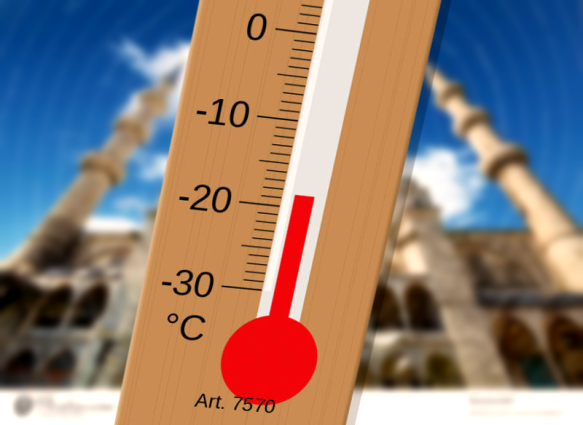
-18.5 °C
